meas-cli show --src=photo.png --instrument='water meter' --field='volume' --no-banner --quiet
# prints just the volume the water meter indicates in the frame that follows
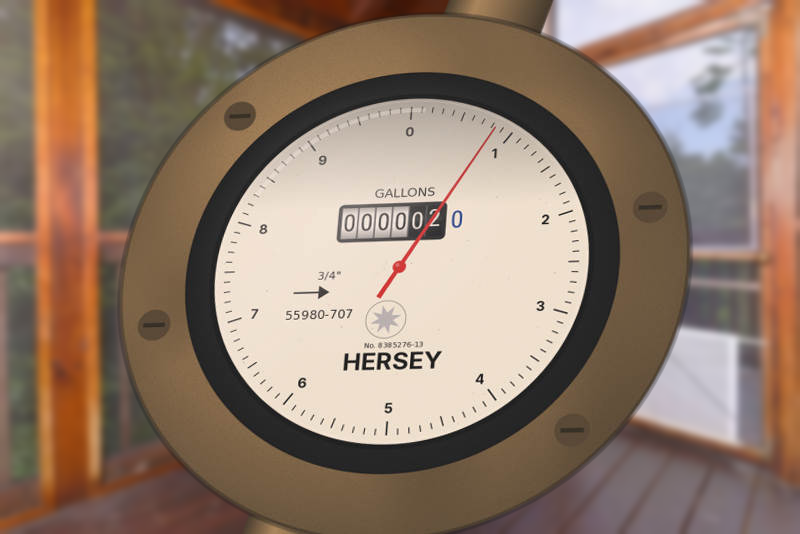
20.8 gal
